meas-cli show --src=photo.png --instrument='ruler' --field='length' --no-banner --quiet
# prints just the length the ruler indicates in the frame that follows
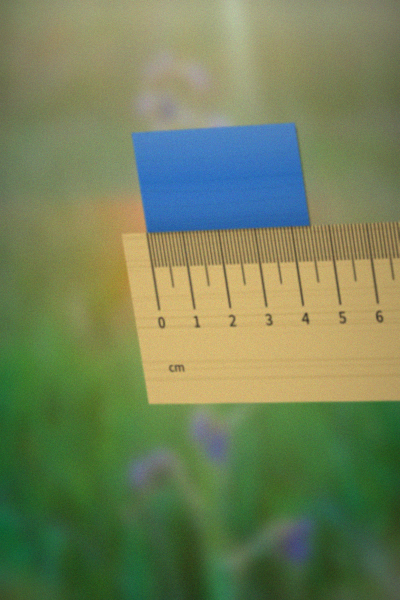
4.5 cm
